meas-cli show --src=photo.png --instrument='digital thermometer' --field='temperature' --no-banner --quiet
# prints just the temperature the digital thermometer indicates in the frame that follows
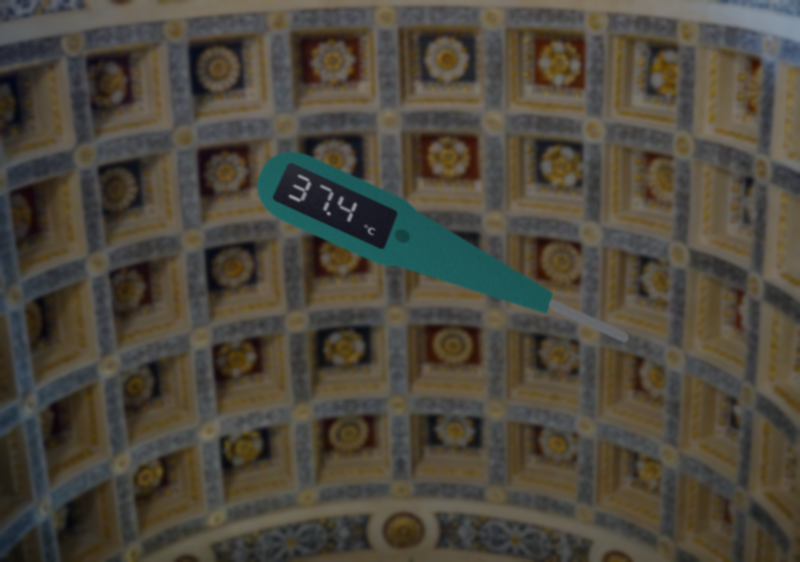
37.4 °C
